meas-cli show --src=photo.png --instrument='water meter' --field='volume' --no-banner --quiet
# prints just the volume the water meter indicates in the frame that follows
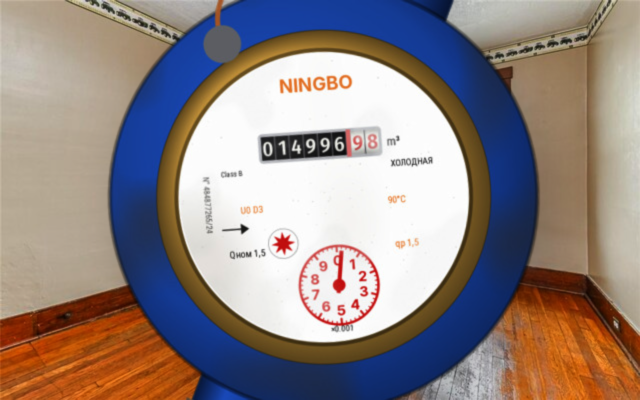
14996.980 m³
